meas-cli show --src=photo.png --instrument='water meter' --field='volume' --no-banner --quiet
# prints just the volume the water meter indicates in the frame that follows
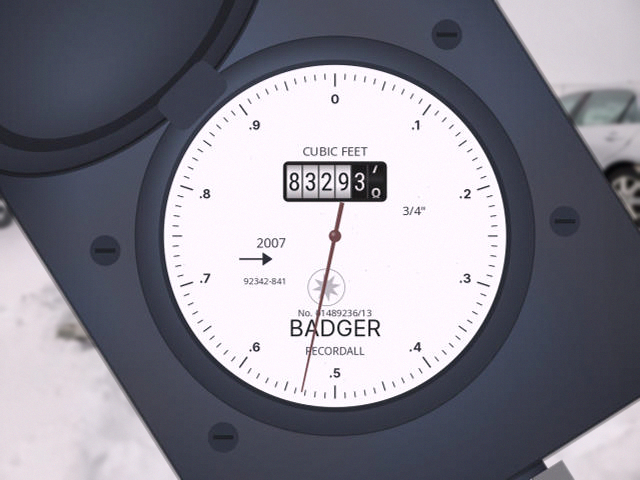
832937.53 ft³
